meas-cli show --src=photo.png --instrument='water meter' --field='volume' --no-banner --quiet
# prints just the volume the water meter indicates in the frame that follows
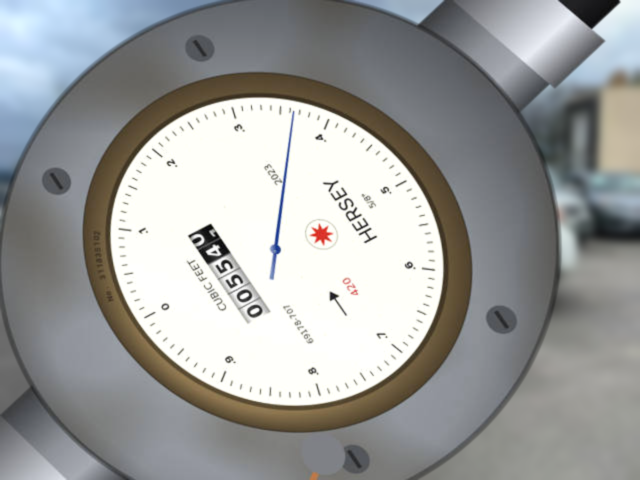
5540.36 ft³
